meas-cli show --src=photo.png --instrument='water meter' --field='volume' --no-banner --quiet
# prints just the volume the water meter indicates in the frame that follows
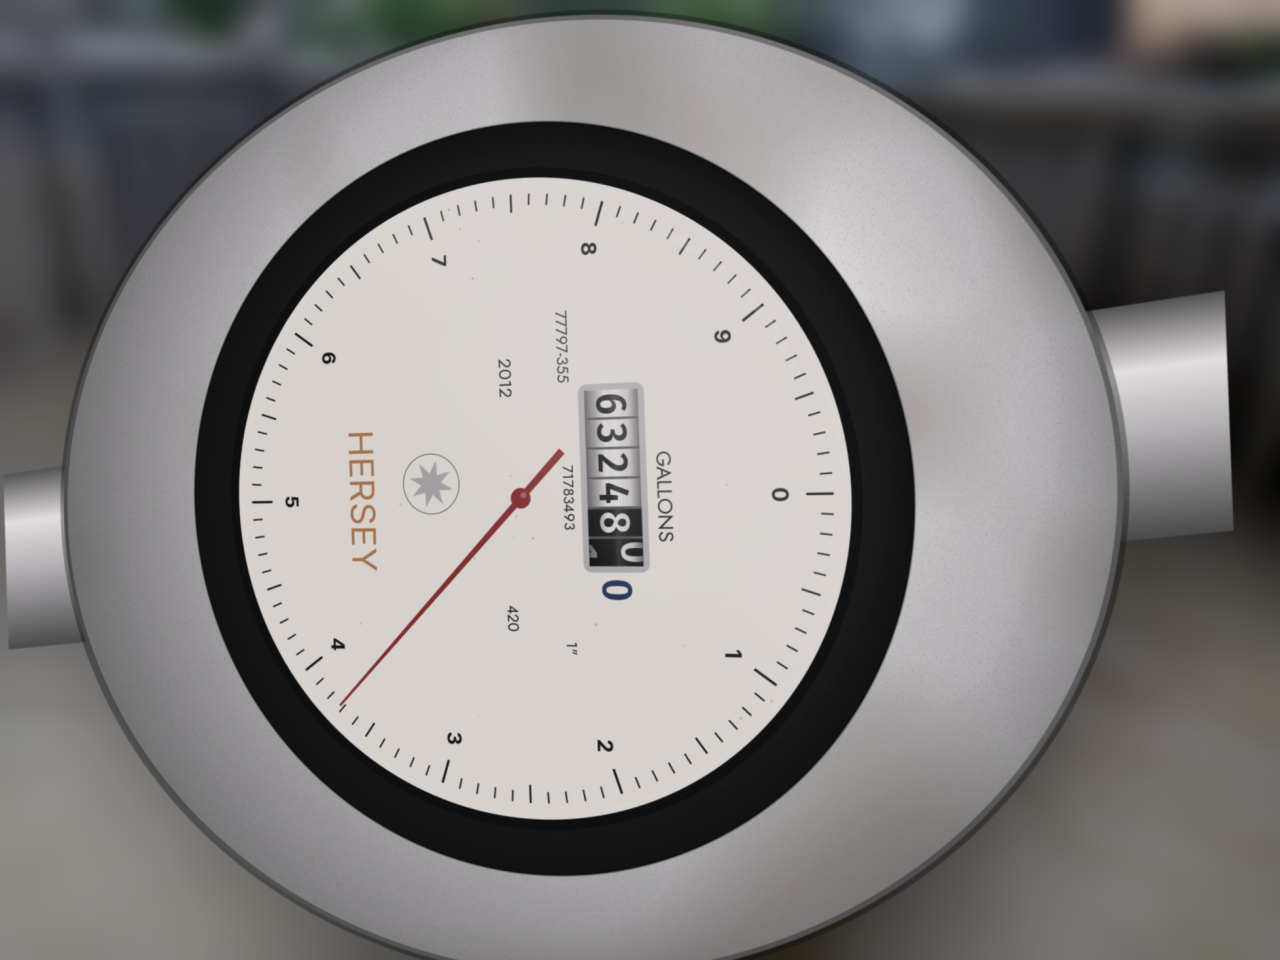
6324803.7 gal
